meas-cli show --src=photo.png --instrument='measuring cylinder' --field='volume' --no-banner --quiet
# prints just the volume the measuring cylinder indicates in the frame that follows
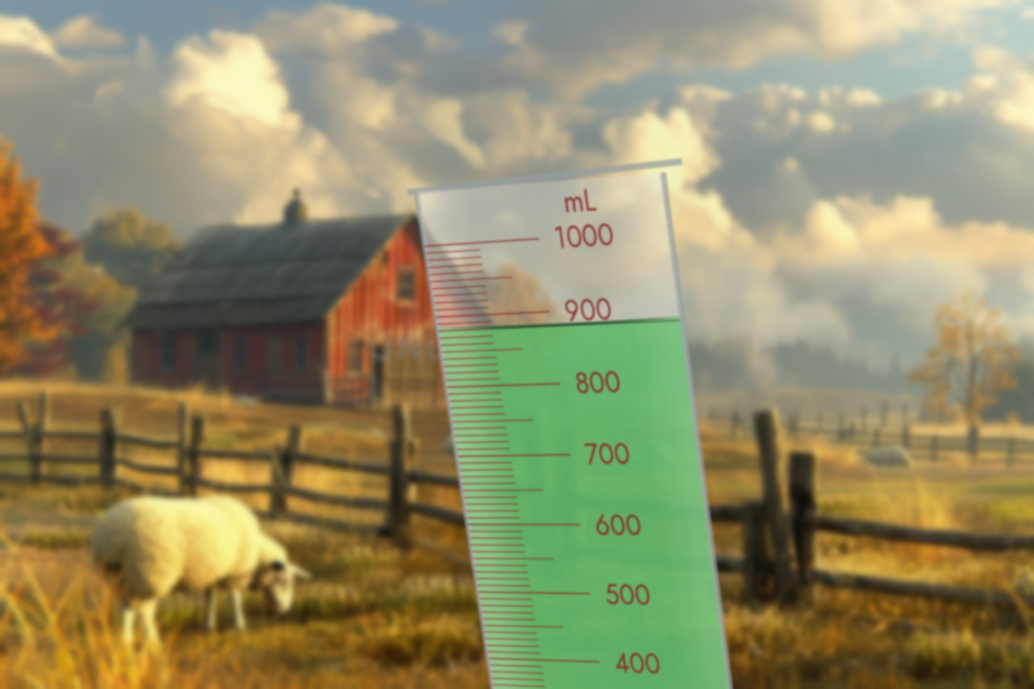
880 mL
